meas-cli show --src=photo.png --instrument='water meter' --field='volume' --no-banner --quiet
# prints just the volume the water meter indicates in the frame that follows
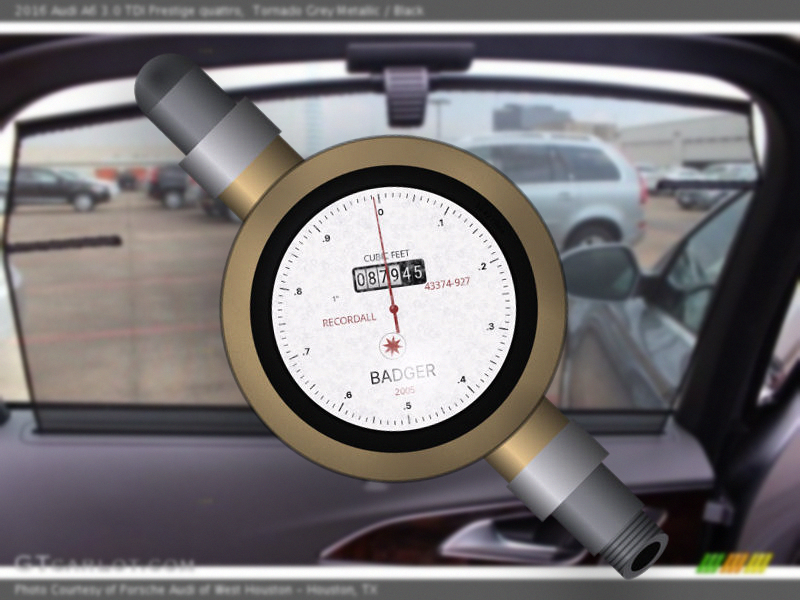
87944.99 ft³
